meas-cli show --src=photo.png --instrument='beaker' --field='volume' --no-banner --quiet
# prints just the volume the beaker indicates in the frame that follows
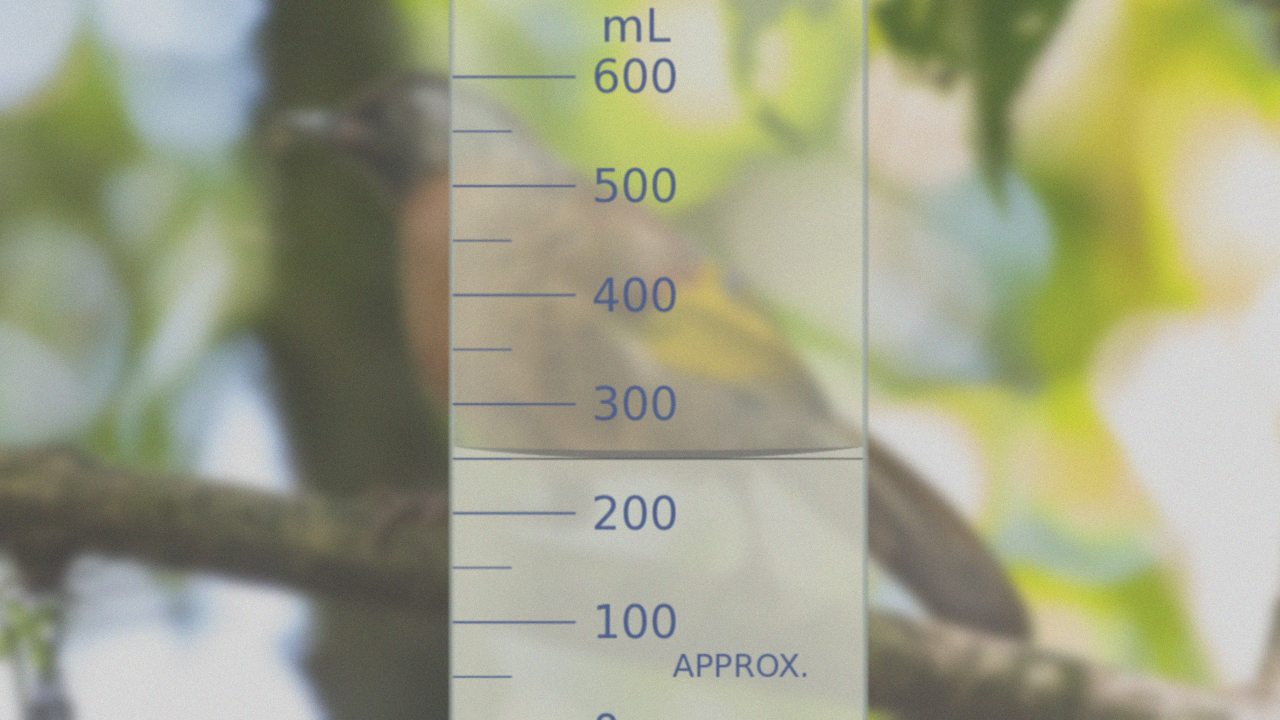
250 mL
